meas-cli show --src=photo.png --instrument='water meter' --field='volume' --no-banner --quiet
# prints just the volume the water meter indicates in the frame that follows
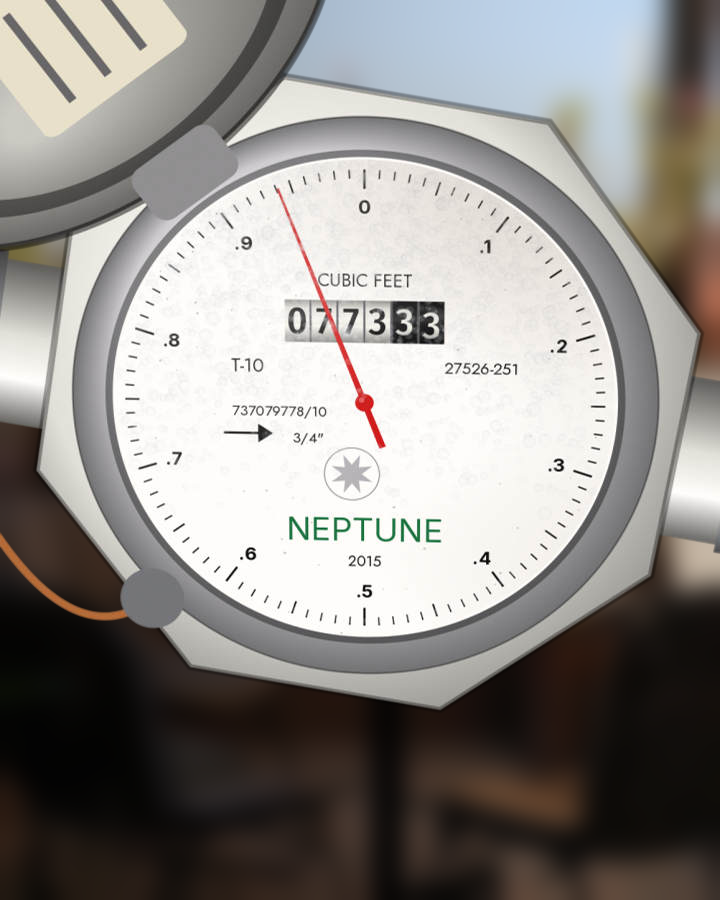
77332.94 ft³
